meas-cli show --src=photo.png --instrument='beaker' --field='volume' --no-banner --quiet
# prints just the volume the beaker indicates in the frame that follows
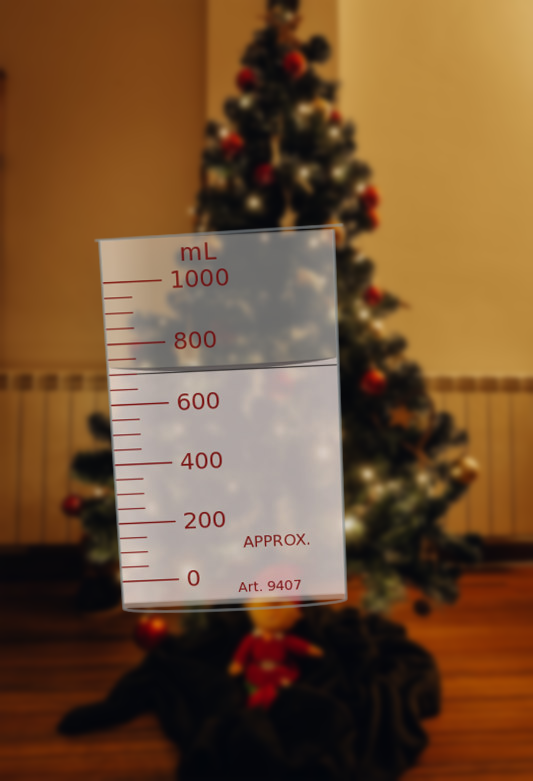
700 mL
